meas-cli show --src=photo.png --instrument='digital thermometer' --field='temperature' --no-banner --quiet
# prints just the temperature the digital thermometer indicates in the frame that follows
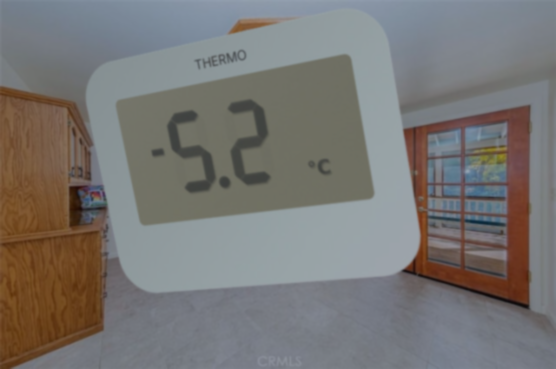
-5.2 °C
